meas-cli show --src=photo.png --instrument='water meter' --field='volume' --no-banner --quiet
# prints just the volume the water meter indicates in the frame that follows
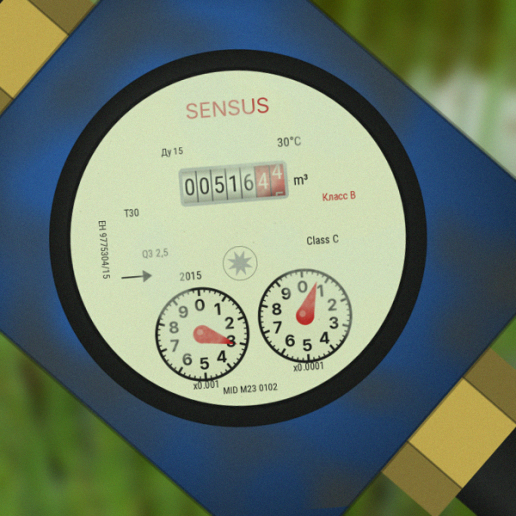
516.4430 m³
